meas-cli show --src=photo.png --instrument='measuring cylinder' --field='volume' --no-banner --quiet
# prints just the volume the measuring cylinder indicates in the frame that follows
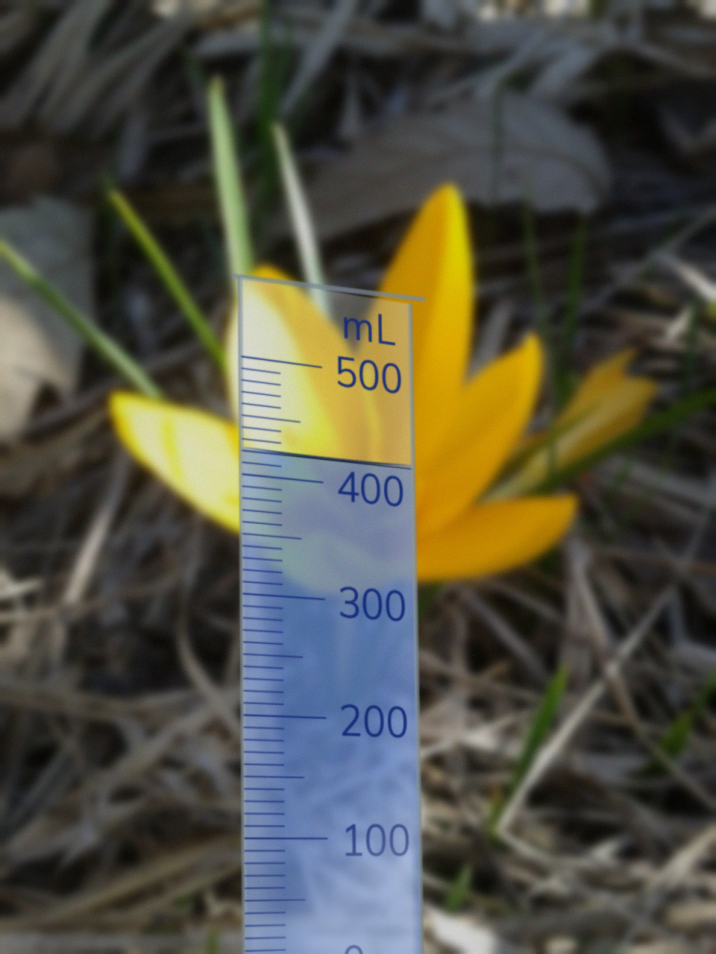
420 mL
